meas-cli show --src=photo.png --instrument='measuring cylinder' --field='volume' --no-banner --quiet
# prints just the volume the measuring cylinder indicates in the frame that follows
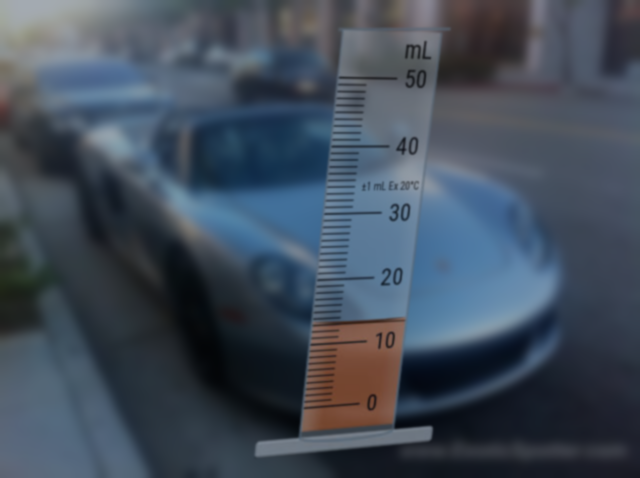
13 mL
